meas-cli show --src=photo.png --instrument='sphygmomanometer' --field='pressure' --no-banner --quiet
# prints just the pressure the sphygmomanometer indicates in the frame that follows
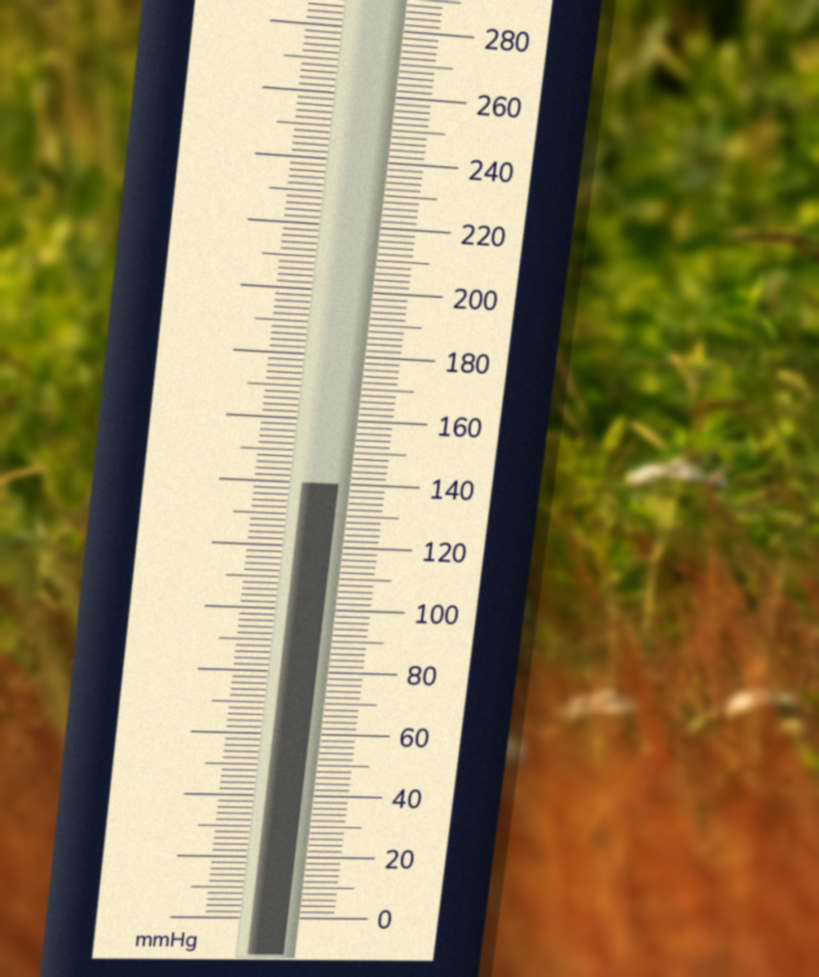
140 mmHg
